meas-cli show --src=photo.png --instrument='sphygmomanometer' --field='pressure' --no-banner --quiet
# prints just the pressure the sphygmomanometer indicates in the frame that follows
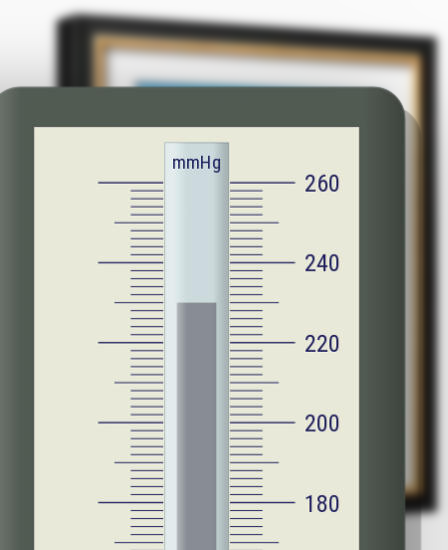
230 mmHg
